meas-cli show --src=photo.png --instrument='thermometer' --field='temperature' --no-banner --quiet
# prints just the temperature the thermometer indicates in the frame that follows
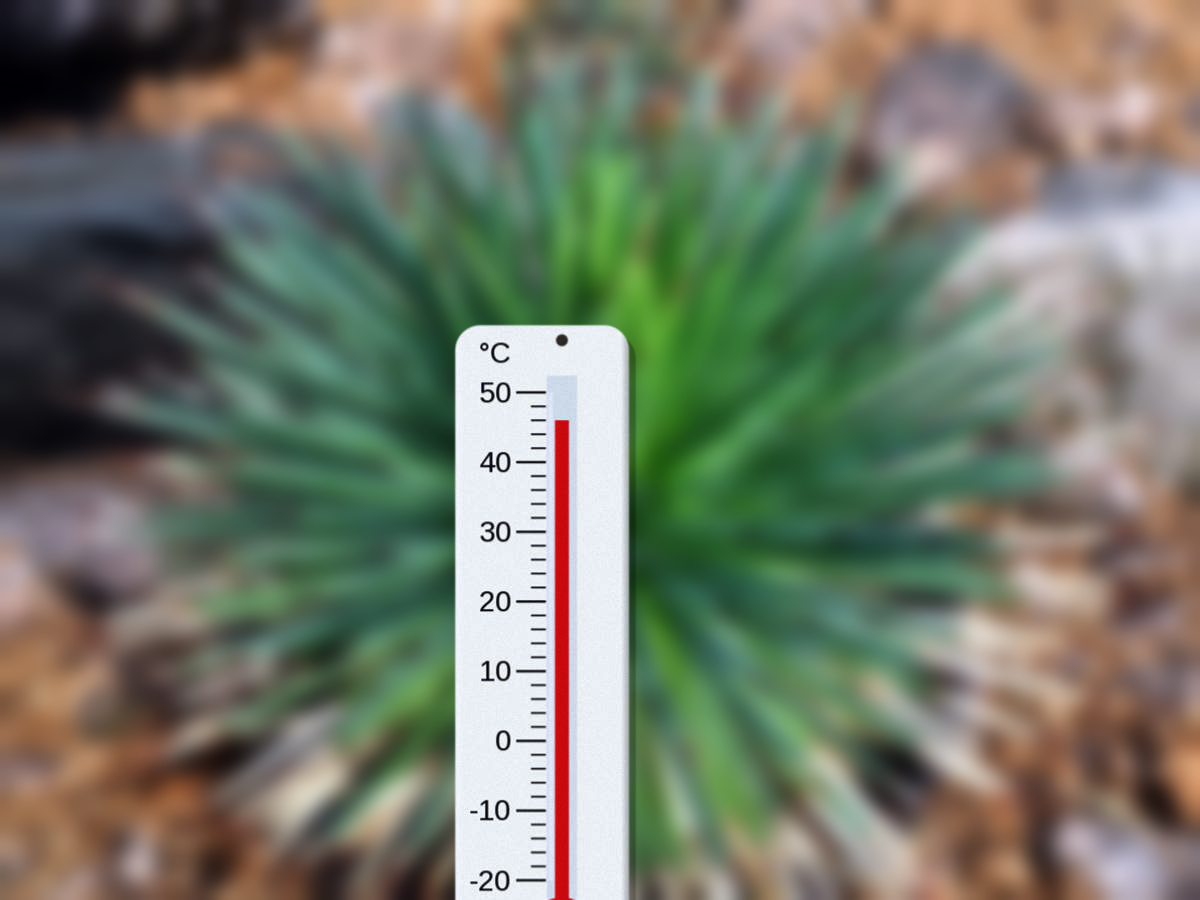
46 °C
